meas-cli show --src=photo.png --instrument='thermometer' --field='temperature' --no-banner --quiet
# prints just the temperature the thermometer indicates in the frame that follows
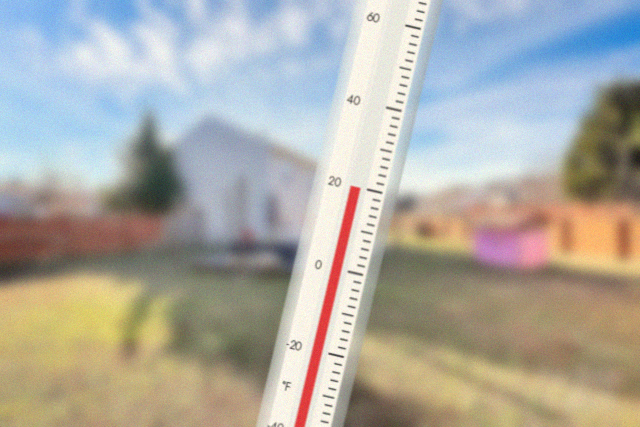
20 °F
